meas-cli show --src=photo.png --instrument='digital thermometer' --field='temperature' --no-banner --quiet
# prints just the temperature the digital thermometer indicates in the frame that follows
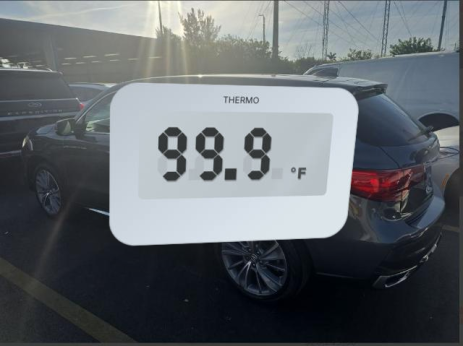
99.9 °F
